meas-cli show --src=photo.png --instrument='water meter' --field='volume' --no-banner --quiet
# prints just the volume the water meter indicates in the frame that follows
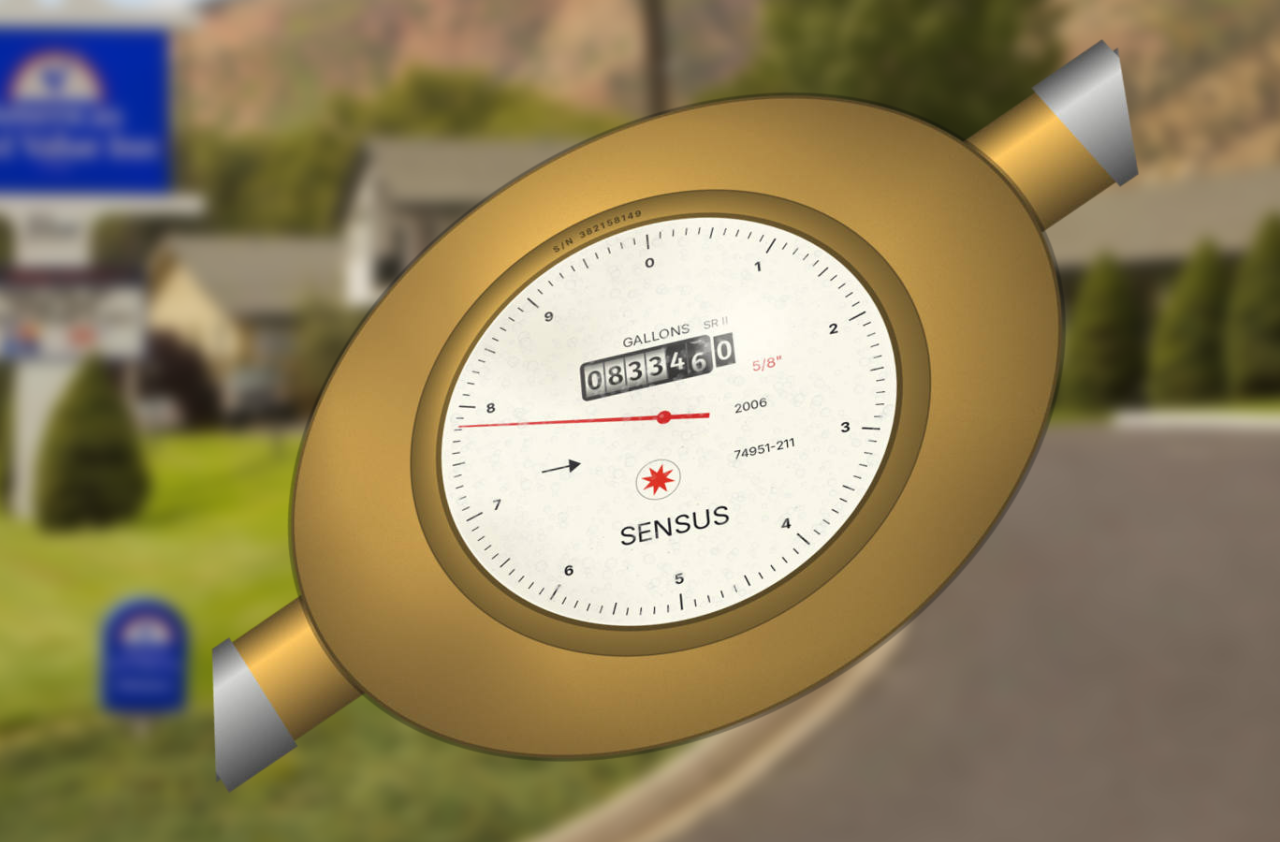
833457.8 gal
